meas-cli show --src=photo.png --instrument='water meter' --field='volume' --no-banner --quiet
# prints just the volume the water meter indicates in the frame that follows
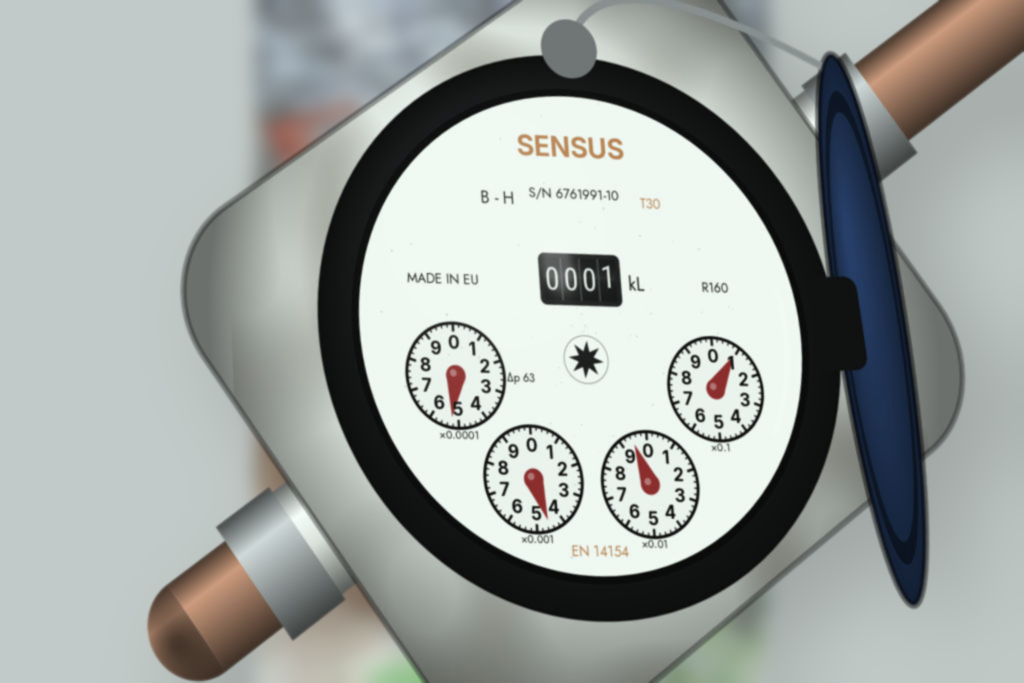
1.0945 kL
